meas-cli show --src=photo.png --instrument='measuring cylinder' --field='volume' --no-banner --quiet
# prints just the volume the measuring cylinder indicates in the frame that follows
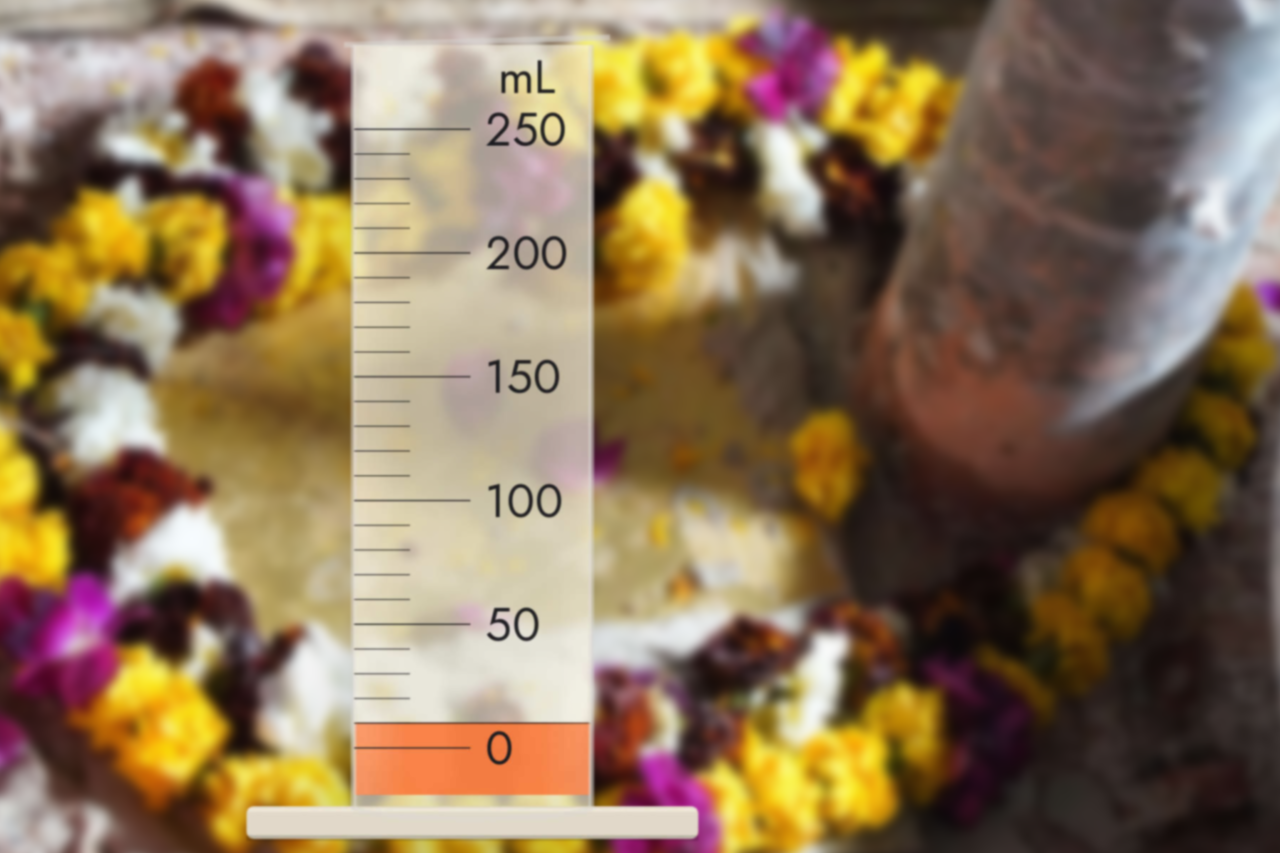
10 mL
